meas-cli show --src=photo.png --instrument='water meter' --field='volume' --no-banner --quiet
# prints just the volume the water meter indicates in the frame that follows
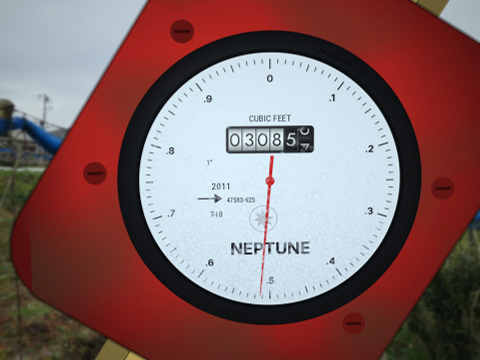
30856.51 ft³
